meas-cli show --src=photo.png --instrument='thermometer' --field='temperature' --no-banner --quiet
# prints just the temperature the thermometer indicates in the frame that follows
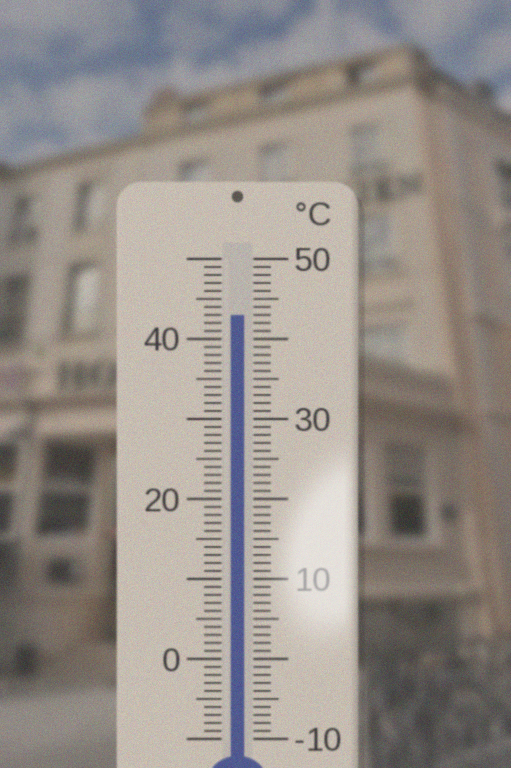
43 °C
